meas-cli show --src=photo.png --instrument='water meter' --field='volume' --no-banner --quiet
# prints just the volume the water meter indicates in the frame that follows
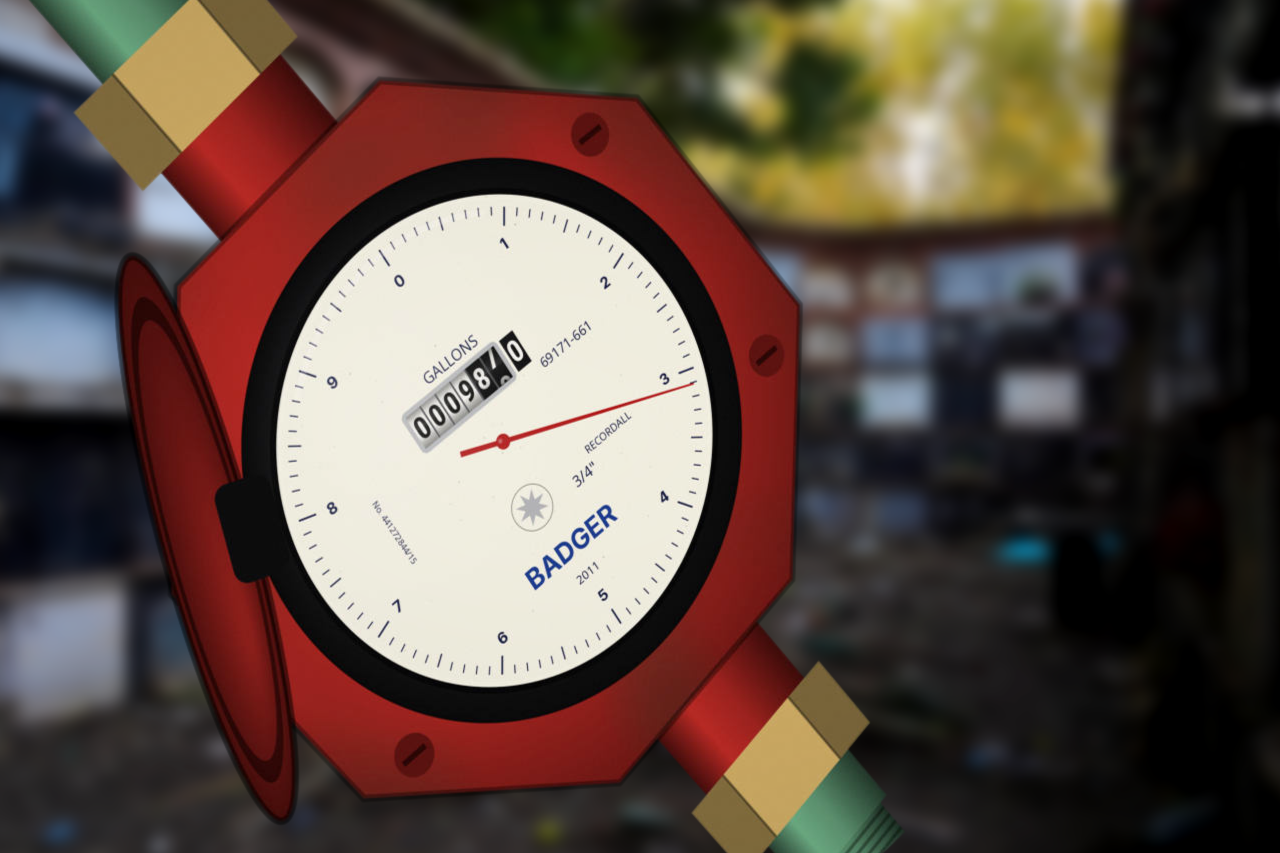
9873.1 gal
